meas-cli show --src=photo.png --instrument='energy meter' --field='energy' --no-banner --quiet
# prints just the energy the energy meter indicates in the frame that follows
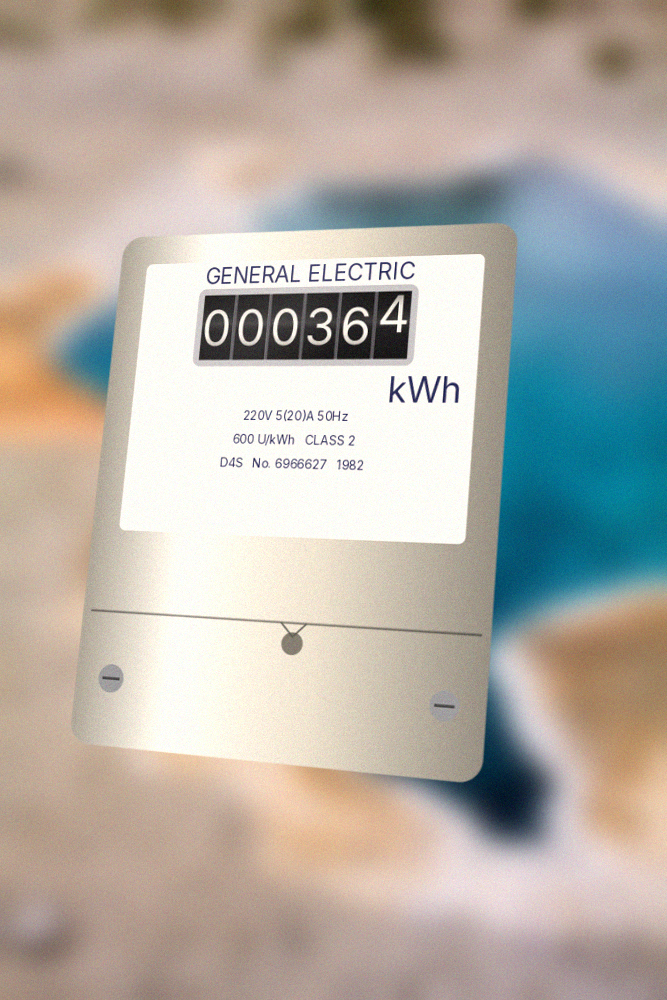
364 kWh
